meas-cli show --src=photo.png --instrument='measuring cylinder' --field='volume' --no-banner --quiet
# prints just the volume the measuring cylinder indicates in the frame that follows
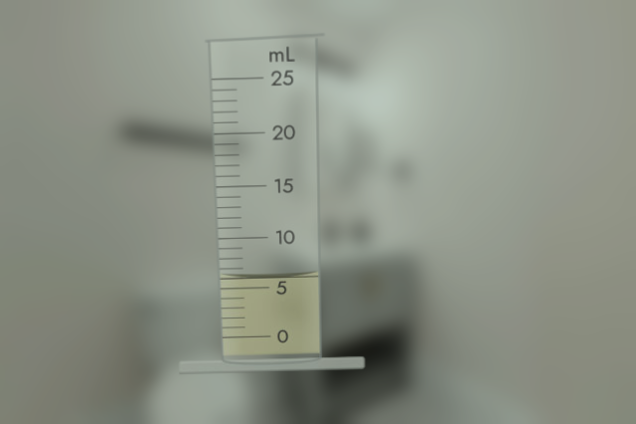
6 mL
